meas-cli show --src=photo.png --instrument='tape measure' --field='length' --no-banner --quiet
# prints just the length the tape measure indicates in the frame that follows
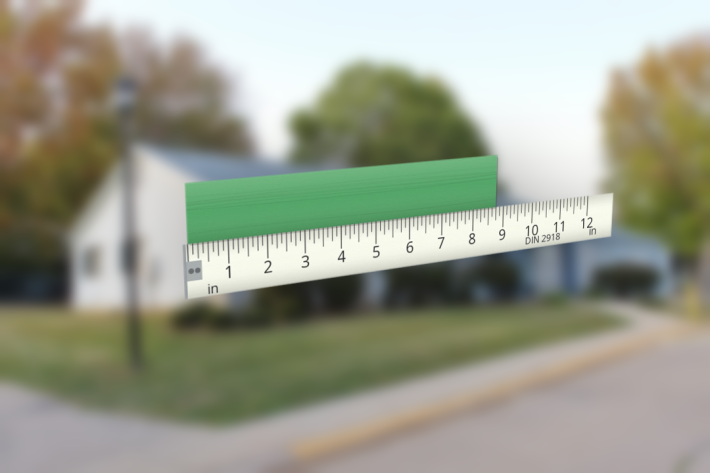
8.75 in
